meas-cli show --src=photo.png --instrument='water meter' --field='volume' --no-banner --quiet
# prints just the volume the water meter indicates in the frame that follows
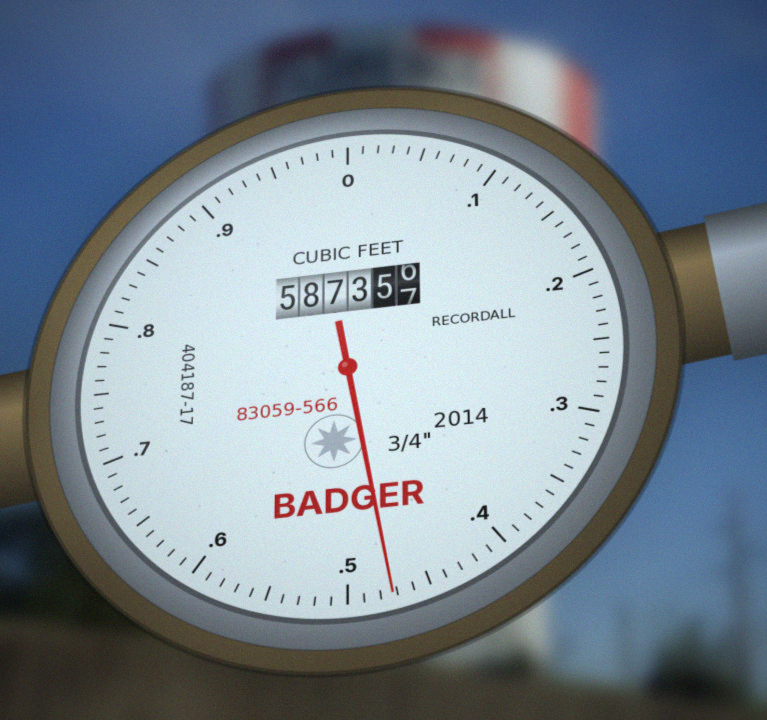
587356.47 ft³
